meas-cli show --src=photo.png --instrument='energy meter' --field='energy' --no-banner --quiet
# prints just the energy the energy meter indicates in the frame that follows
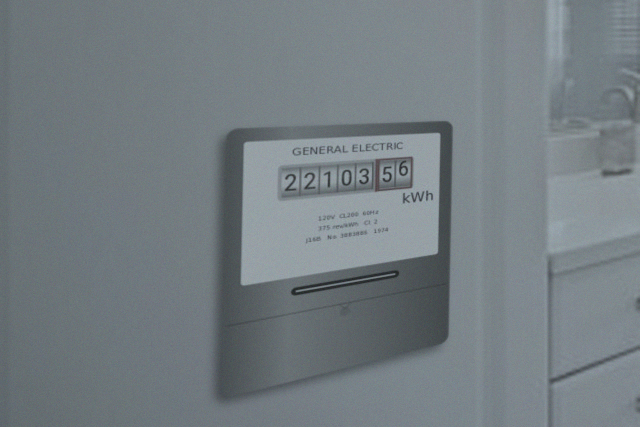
22103.56 kWh
